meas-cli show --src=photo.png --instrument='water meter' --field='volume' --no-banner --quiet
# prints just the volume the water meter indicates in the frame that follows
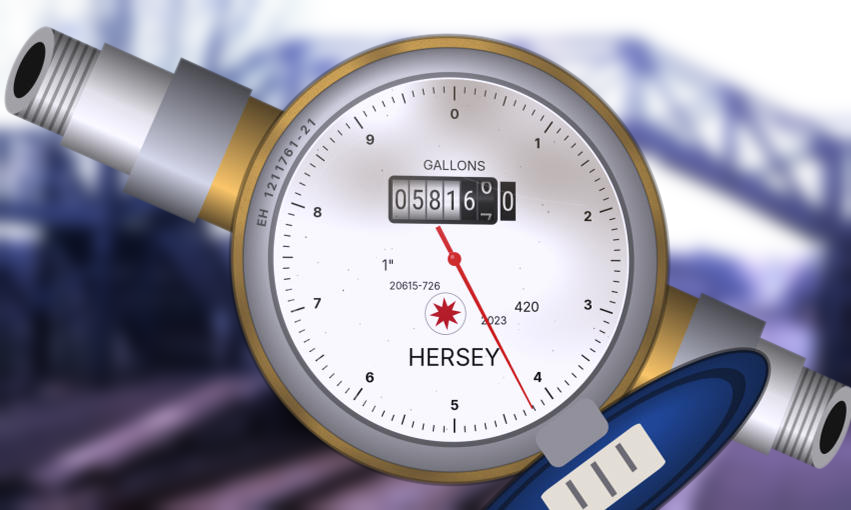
581664.2 gal
